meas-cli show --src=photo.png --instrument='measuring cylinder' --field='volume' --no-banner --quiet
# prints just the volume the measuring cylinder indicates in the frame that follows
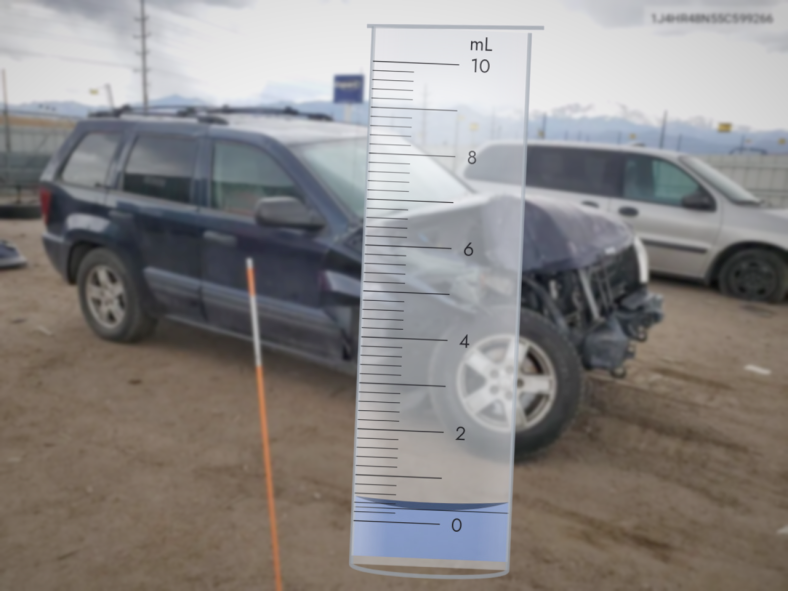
0.3 mL
